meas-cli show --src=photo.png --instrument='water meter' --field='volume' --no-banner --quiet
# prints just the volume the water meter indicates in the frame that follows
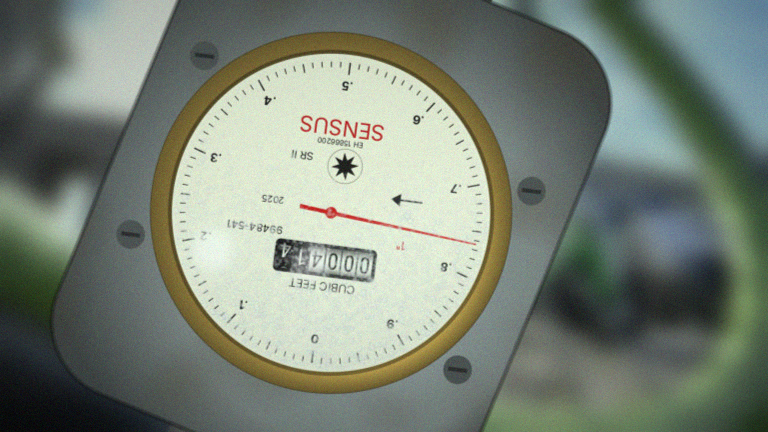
413.76 ft³
